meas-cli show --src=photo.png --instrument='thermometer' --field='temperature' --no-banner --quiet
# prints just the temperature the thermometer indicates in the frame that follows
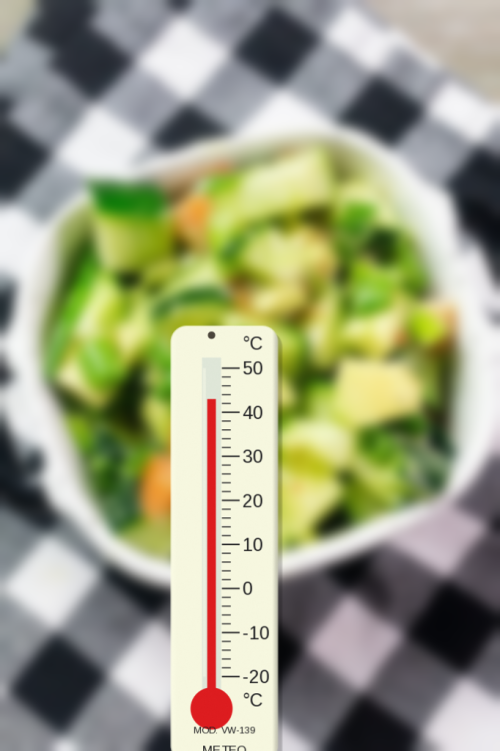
43 °C
